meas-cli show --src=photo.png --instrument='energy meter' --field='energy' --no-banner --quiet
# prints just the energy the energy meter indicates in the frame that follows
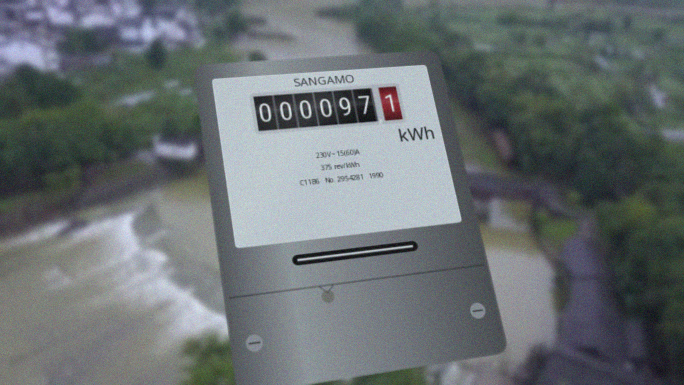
97.1 kWh
